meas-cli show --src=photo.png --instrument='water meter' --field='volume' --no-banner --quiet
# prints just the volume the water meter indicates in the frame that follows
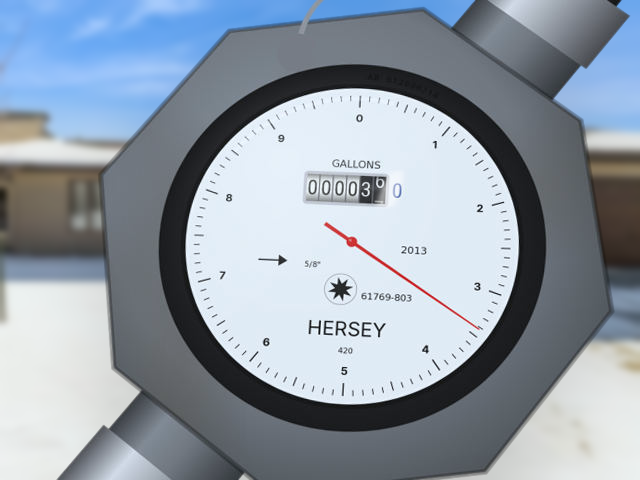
363.4 gal
